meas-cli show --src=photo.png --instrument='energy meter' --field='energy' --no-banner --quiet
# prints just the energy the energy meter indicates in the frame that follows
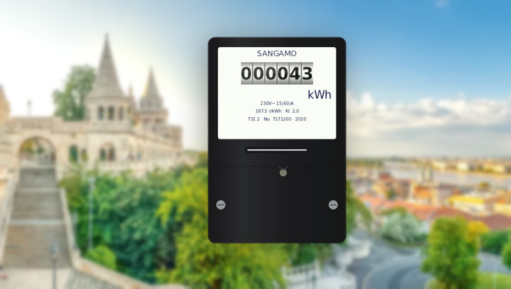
43 kWh
